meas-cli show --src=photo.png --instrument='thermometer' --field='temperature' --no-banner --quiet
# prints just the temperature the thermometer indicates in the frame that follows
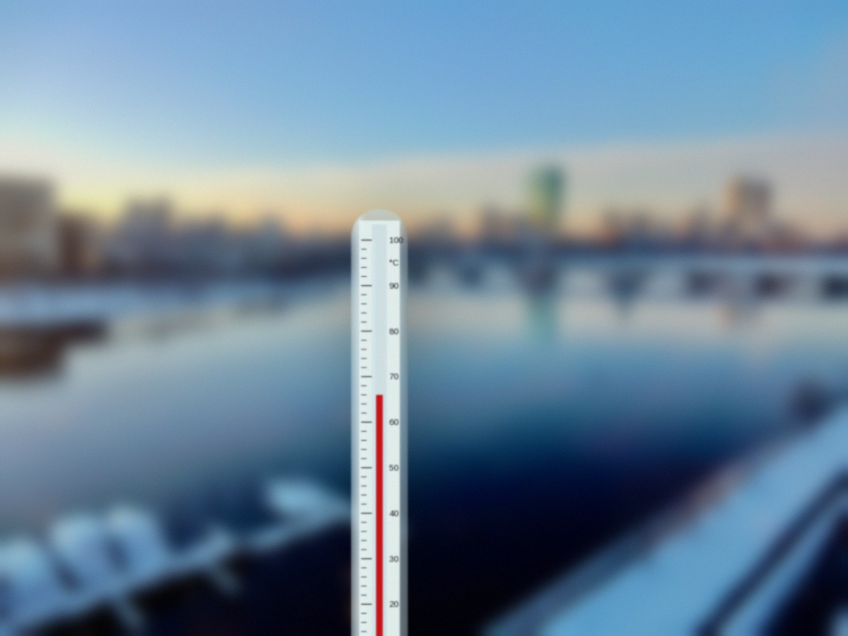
66 °C
